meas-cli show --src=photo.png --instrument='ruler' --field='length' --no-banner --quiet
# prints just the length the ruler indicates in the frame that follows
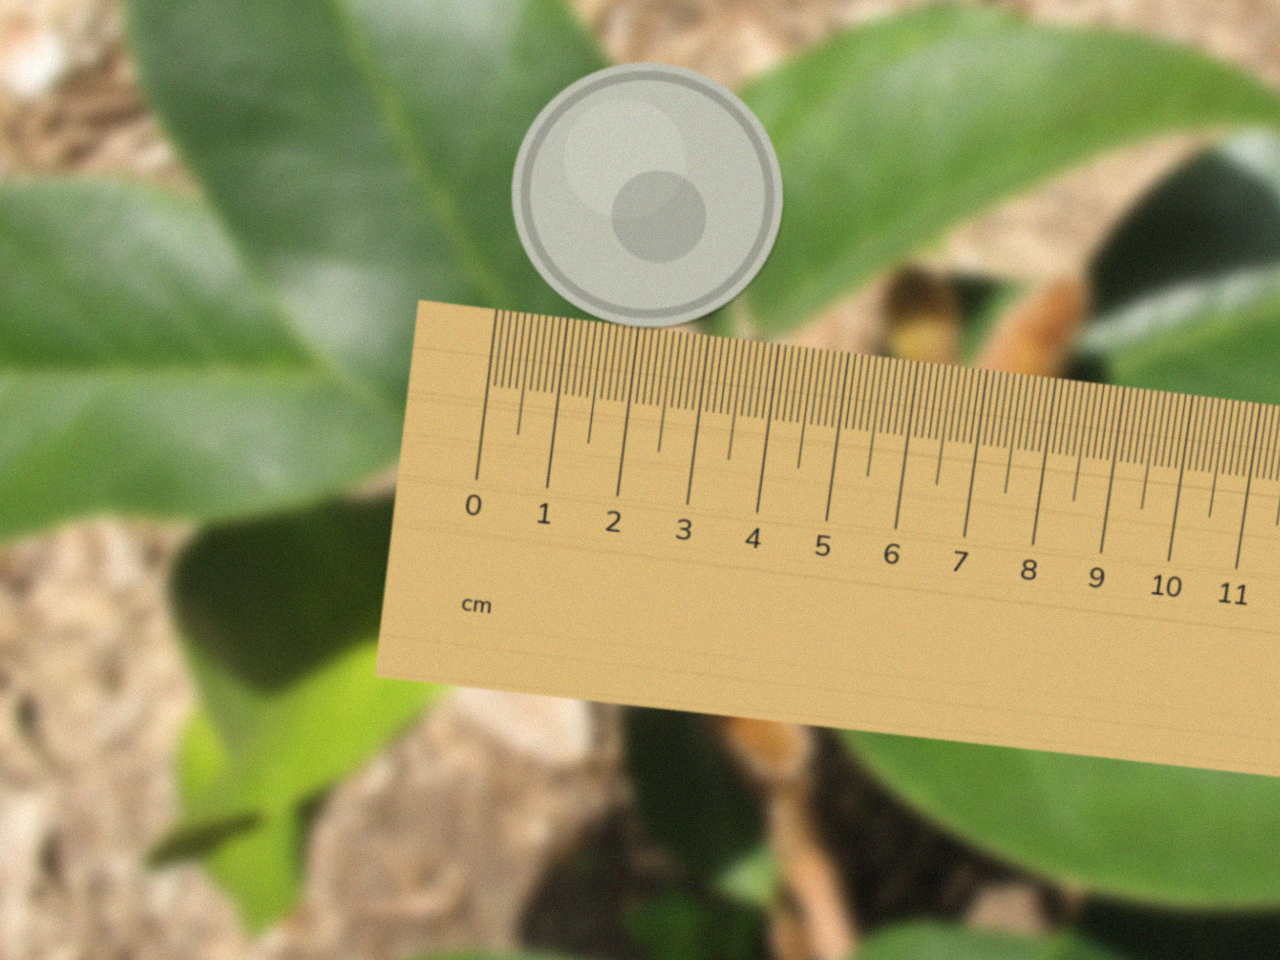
3.8 cm
